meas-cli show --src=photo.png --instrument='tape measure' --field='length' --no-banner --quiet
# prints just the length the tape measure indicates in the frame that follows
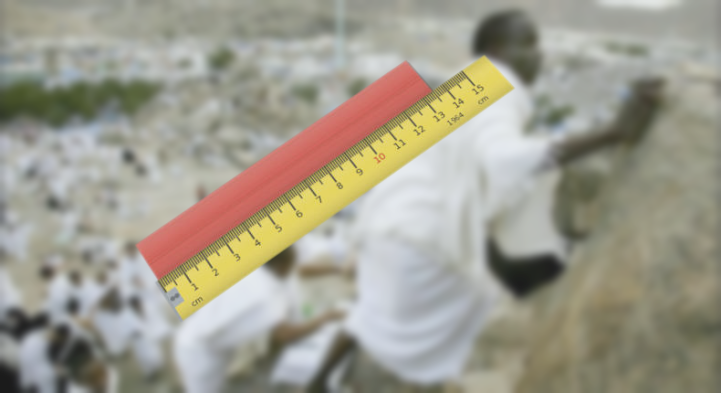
13.5 cm
